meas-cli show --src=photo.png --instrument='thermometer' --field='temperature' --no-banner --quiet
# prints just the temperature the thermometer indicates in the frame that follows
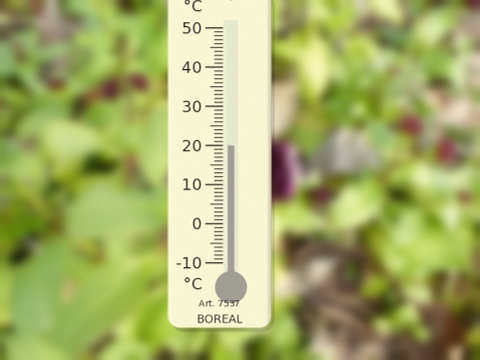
20 °C
